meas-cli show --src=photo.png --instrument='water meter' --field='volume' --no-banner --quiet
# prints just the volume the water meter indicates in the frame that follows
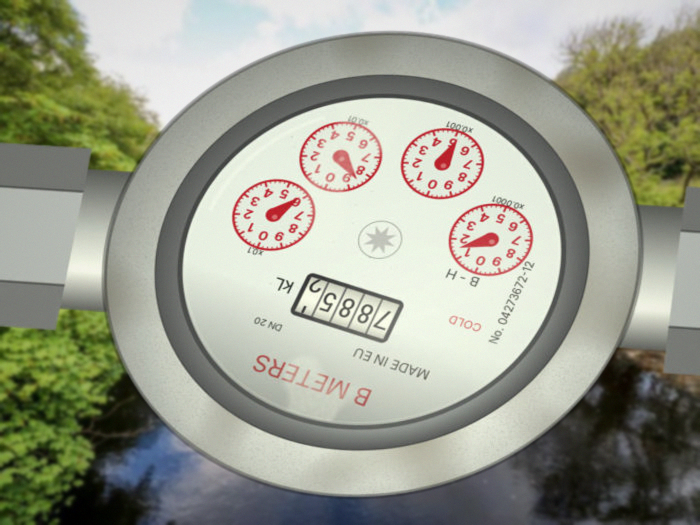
78851.5851 kL
